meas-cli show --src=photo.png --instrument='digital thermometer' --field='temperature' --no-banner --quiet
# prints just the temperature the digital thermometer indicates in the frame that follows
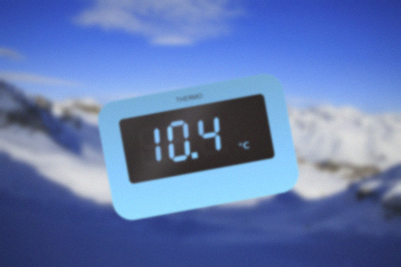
10.4 °C
